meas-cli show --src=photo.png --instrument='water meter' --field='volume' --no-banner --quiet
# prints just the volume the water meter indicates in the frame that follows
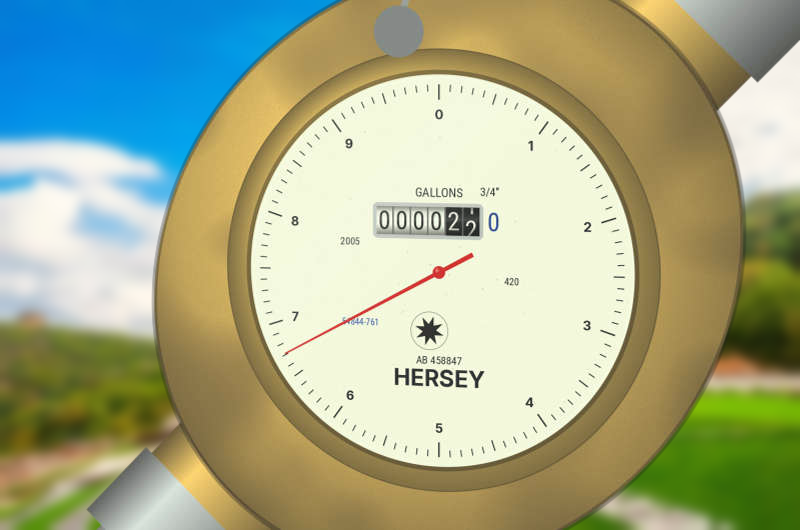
216.7 gal
